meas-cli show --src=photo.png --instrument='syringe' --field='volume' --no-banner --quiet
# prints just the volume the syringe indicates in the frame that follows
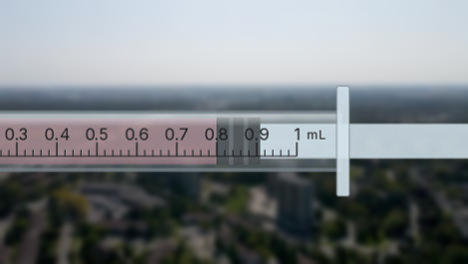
0.8 mL
